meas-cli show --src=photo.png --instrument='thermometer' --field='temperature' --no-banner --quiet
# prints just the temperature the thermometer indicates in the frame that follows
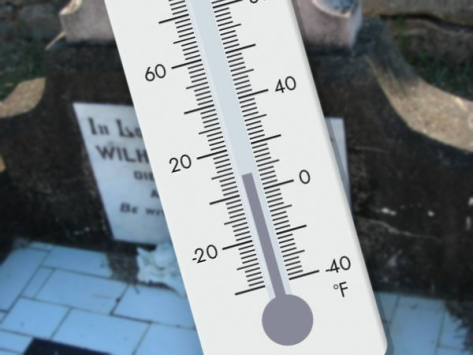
8 °F
